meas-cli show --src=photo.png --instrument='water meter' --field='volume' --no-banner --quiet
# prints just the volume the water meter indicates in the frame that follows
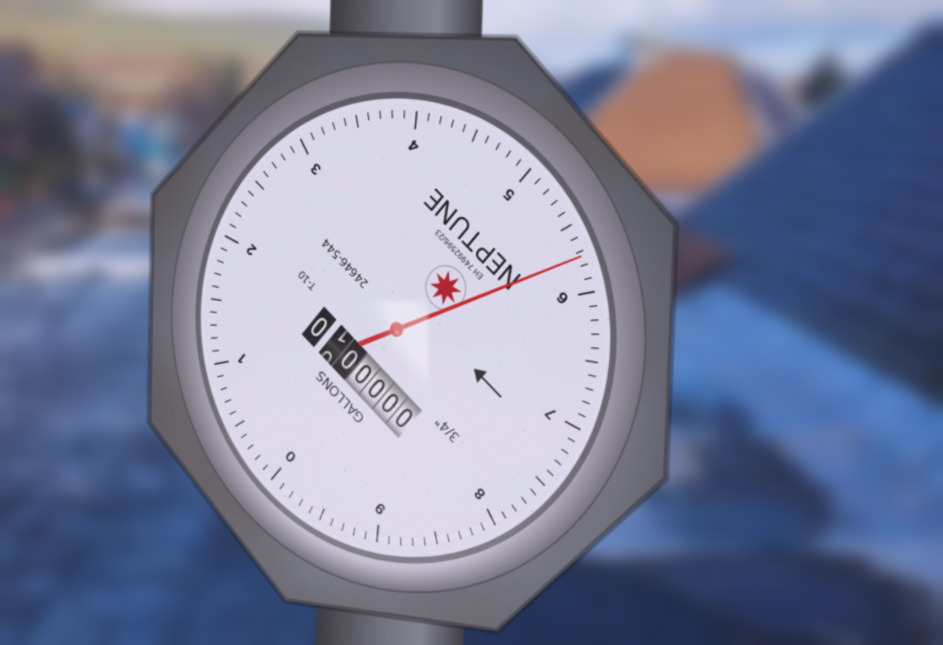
5.7 gal
